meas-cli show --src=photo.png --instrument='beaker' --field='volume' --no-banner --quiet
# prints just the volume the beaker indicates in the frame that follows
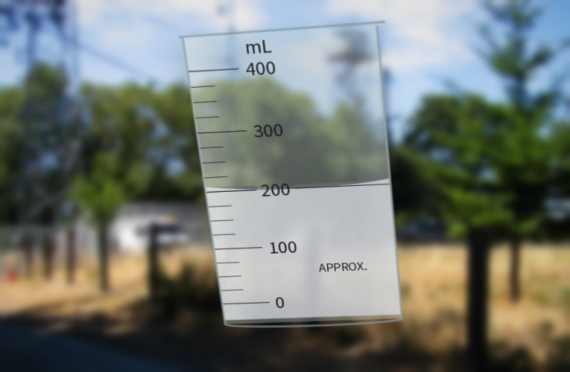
200 mL
